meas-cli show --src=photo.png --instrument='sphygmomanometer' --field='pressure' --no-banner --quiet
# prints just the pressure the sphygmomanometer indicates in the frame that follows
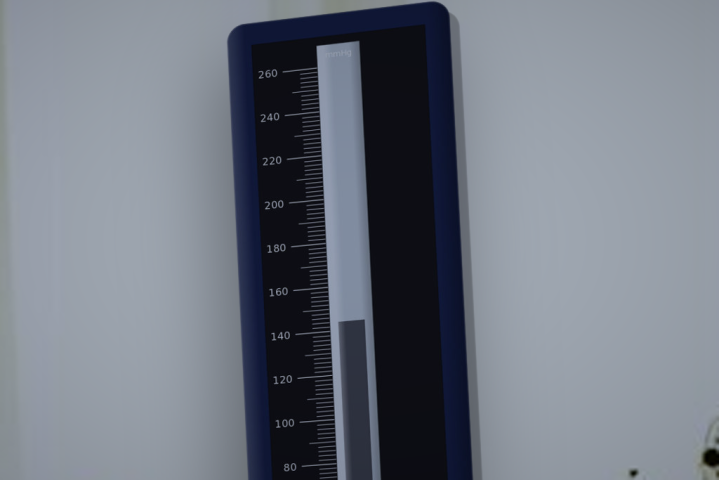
144 mmHg
